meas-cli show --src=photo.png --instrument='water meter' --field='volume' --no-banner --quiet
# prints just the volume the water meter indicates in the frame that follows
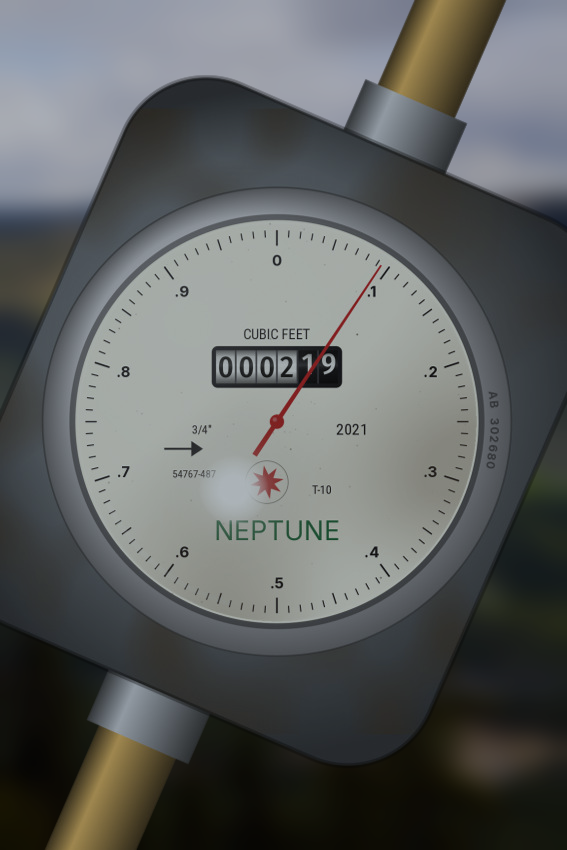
219.09 ft³
